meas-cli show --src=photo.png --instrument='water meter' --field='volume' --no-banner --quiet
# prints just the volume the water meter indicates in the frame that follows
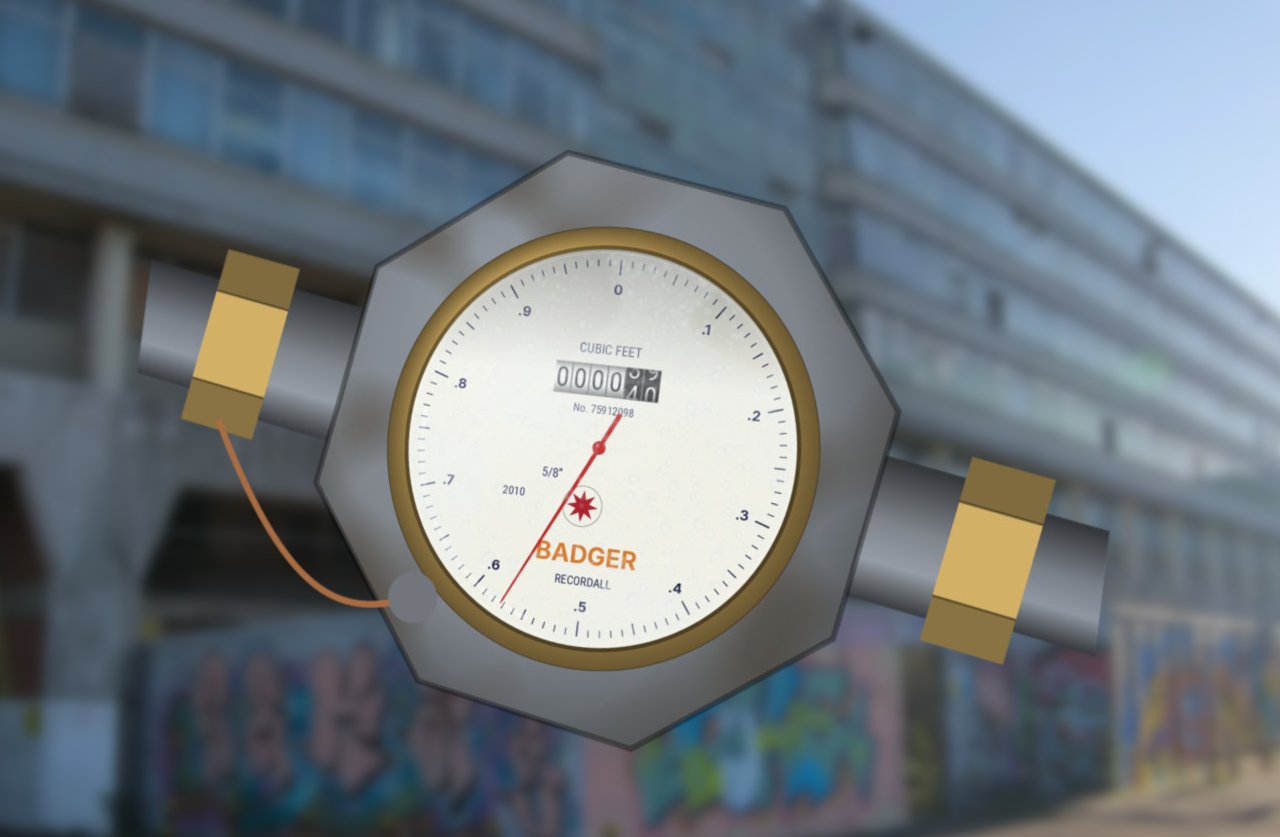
39.57 ft³
